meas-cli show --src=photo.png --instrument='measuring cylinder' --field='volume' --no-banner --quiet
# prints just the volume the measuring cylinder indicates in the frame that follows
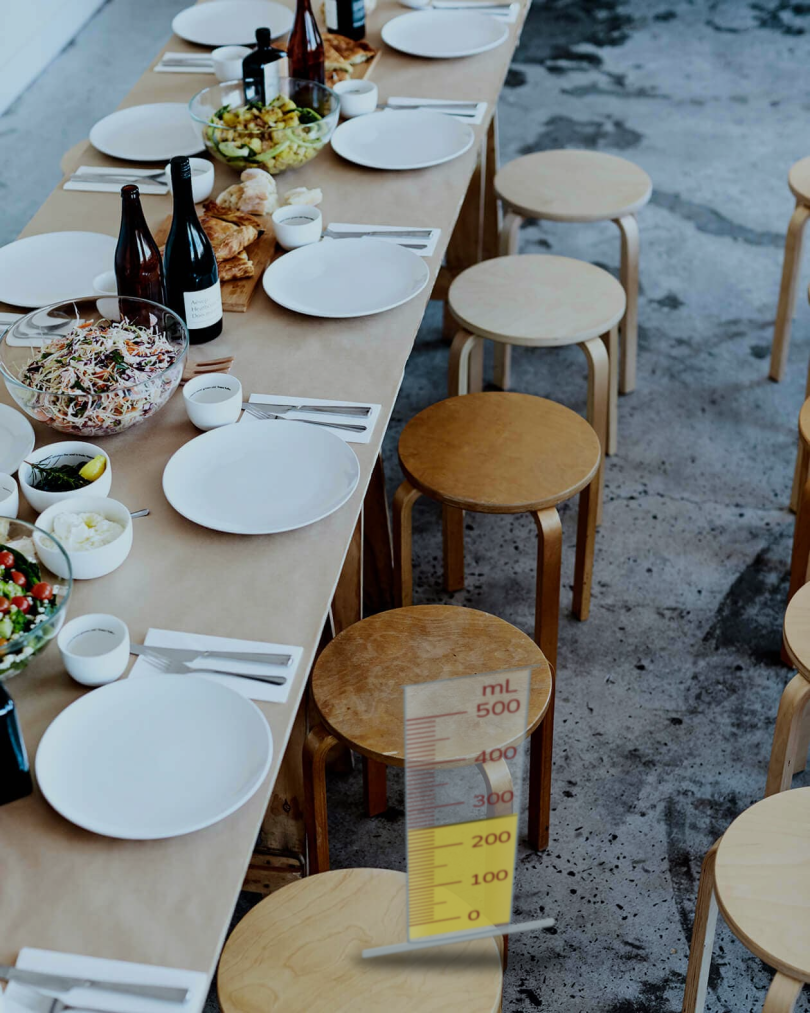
250 mL
